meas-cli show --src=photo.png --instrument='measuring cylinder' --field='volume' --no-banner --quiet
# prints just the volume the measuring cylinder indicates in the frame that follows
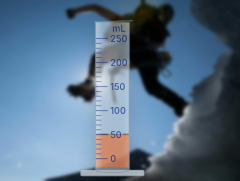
50 mL
